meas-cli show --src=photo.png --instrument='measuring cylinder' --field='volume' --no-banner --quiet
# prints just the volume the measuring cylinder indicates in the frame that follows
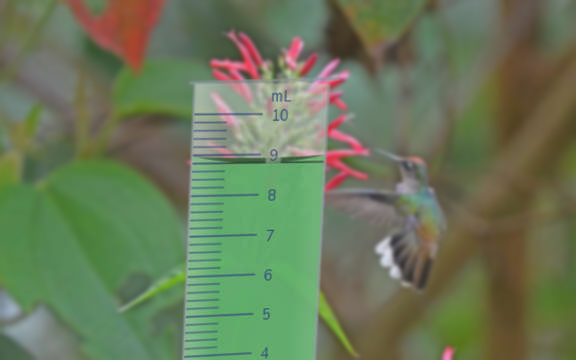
8.8 mL
